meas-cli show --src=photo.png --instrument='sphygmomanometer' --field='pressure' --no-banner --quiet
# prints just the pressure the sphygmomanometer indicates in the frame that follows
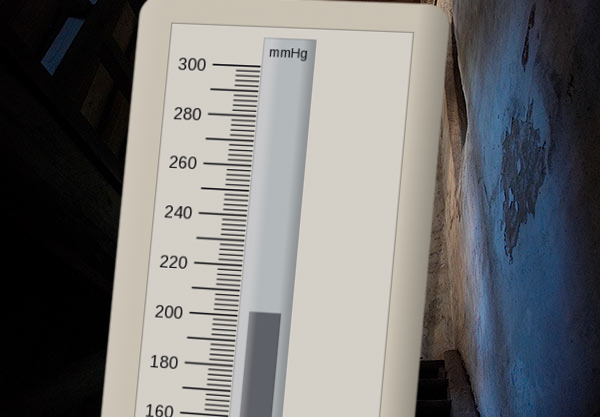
202 mmHg
